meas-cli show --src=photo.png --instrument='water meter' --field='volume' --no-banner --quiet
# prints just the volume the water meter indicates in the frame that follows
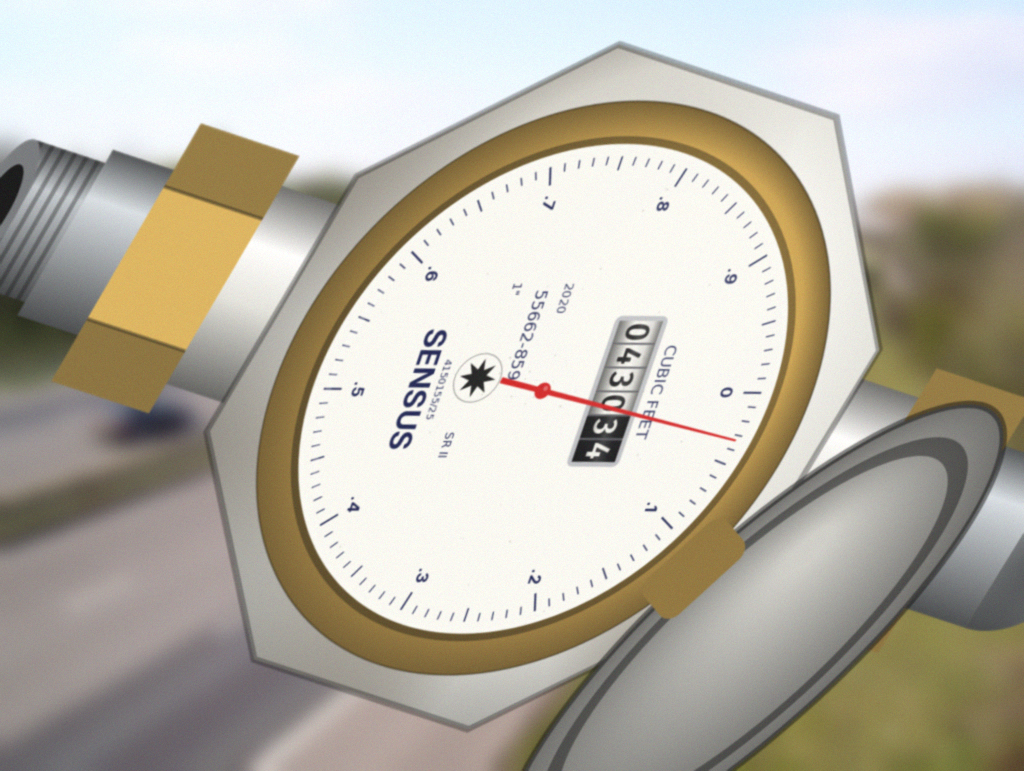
43034.03 ft³
